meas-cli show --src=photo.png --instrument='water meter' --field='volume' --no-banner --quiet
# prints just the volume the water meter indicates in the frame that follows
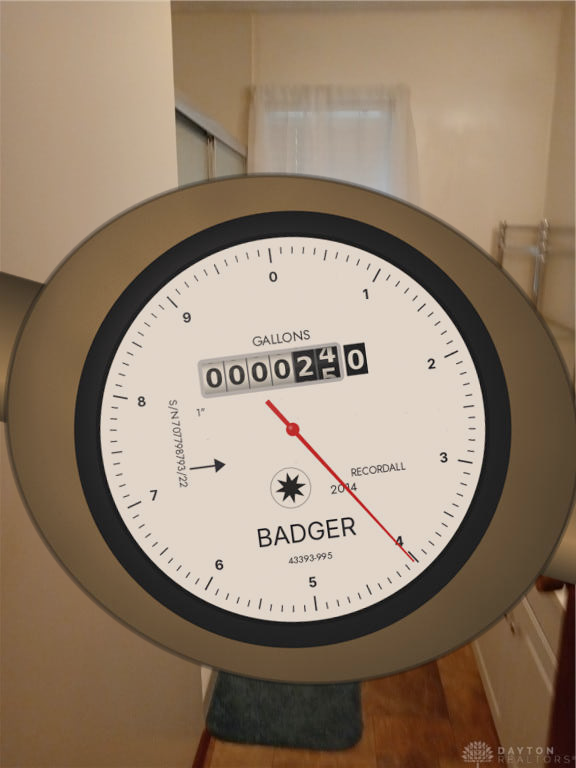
244.0 gal
